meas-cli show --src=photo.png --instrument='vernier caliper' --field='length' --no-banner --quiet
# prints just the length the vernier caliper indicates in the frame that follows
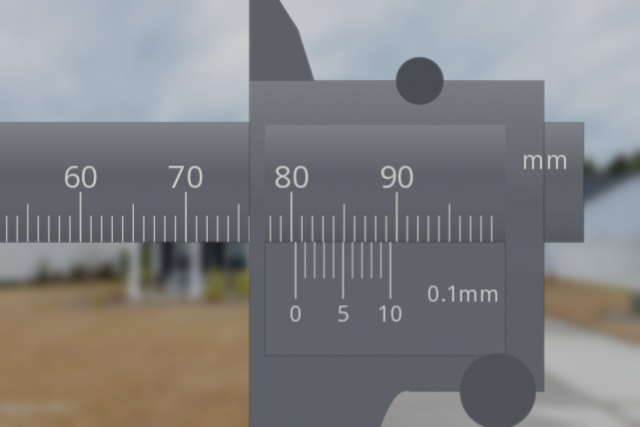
80.4 mm
